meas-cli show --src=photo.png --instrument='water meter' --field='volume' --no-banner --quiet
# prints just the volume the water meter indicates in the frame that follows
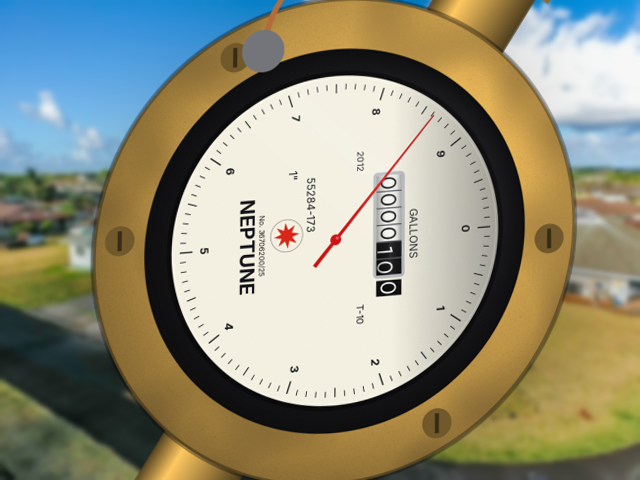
98.6 gal
